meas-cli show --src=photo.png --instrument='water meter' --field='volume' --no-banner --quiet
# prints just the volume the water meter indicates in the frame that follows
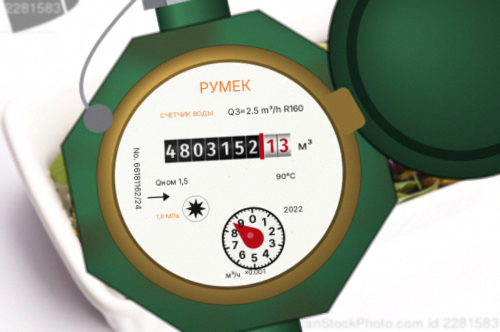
4803152.138 m³
